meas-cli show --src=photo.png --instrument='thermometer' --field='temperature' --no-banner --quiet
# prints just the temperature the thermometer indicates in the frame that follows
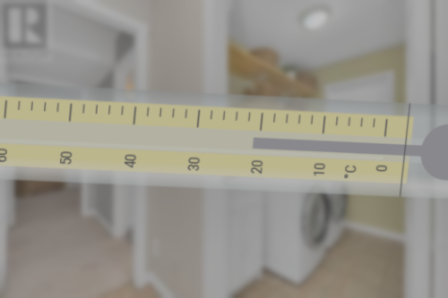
21 °C
